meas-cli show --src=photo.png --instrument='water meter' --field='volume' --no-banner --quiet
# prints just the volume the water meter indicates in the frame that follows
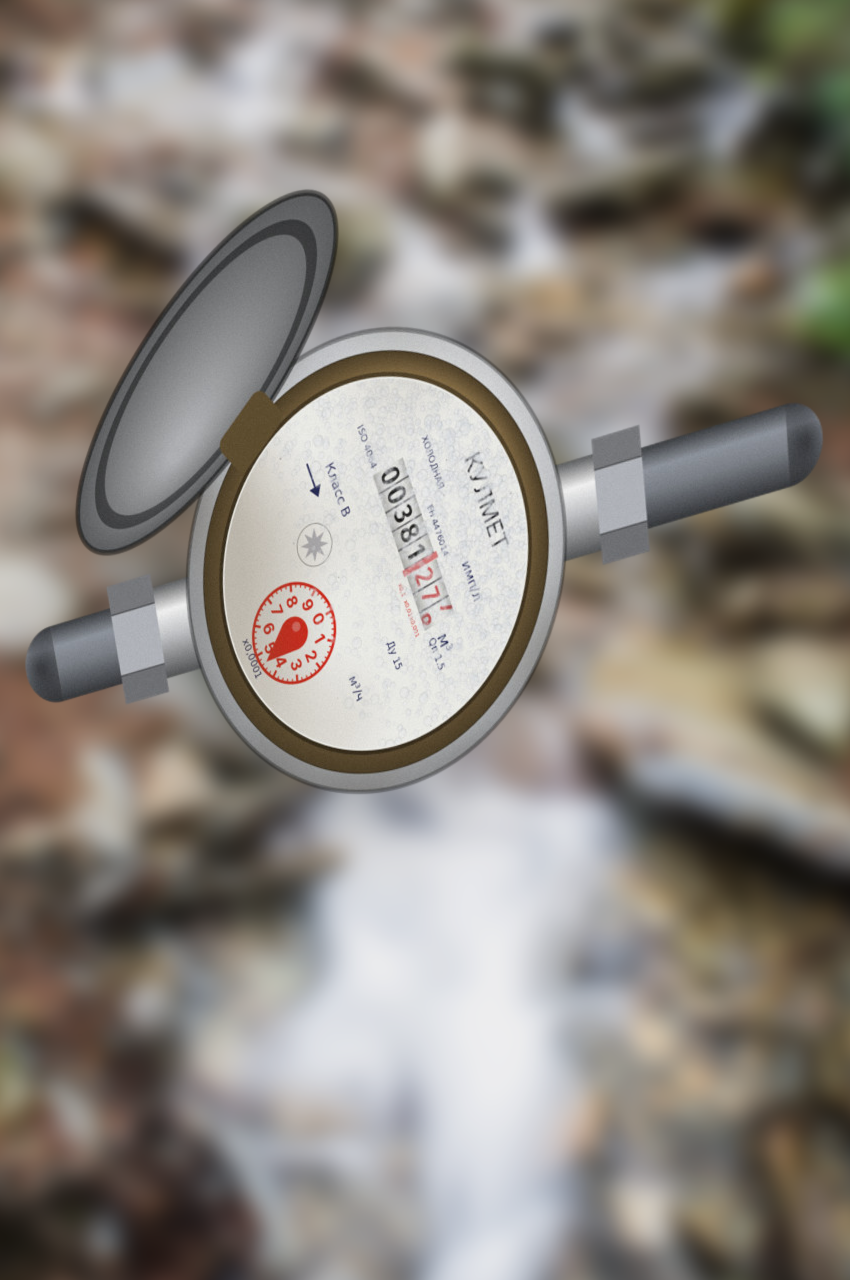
381.2774 m³
